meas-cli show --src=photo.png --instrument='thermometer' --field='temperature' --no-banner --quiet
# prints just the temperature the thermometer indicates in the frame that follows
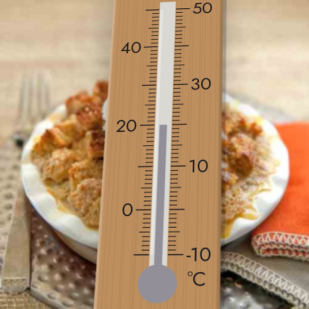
20 °C
